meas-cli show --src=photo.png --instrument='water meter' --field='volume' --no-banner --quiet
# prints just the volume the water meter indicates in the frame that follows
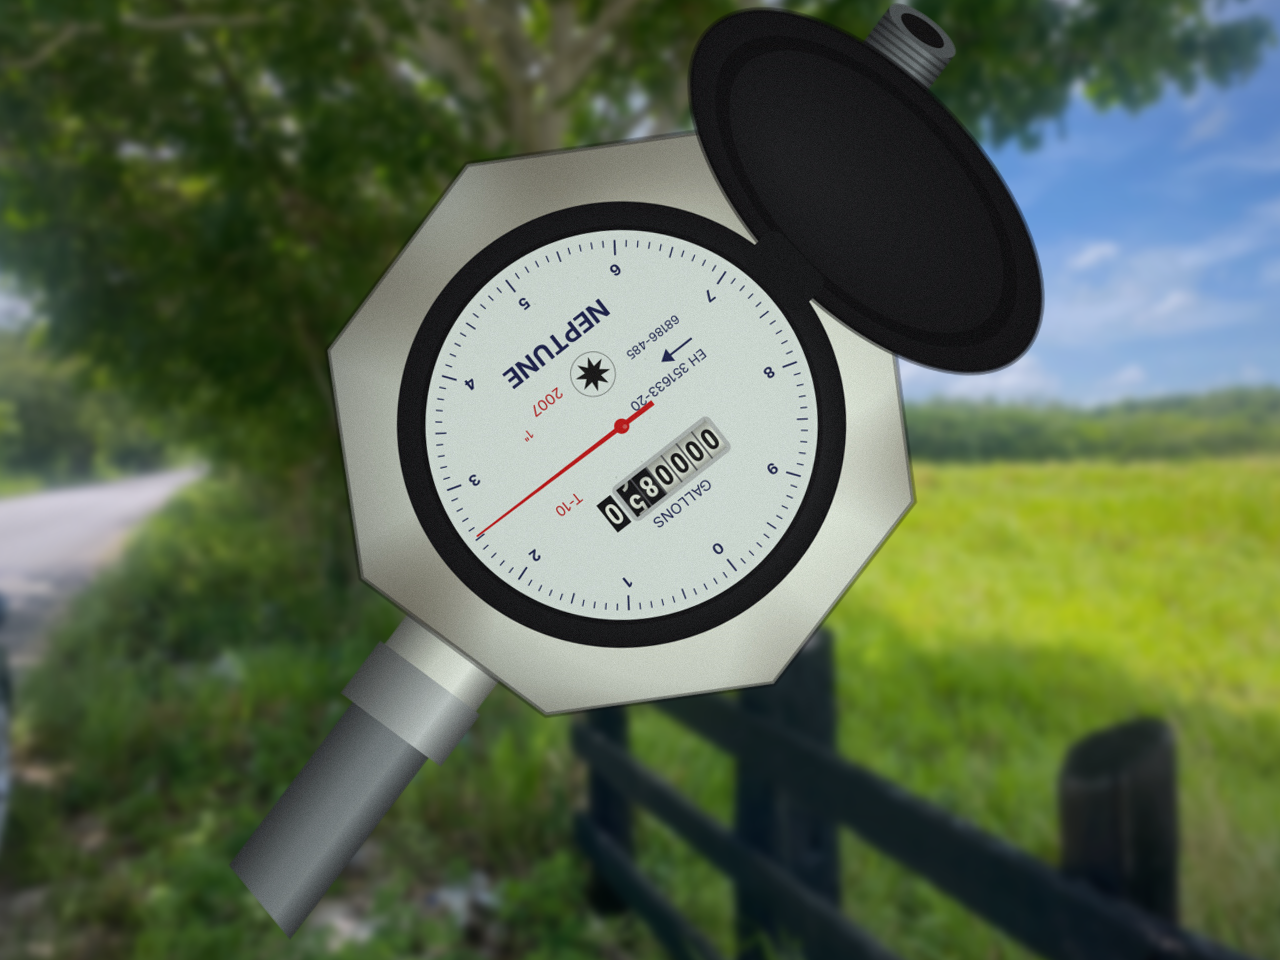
852.5 gal
